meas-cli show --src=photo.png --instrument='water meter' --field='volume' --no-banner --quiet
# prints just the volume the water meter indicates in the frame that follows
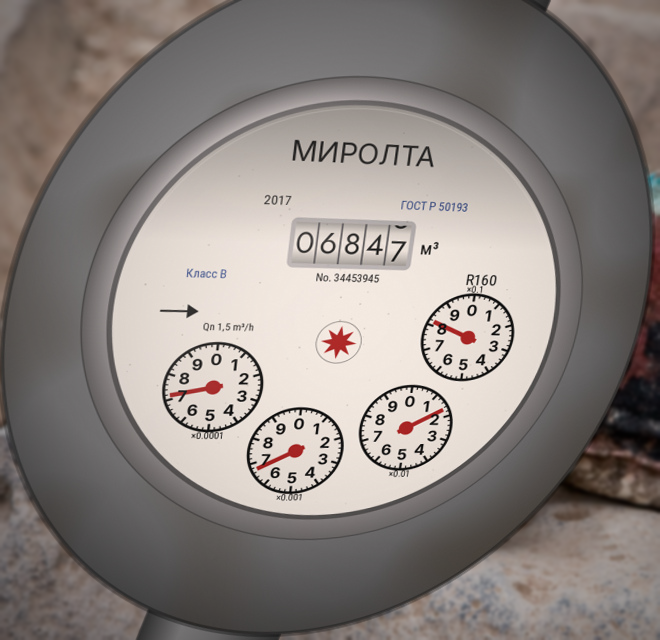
6846.8167 m³
